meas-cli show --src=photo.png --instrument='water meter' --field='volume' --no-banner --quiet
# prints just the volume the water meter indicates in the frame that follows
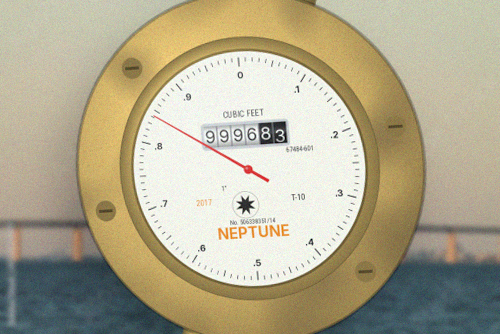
999682.84 ft³
